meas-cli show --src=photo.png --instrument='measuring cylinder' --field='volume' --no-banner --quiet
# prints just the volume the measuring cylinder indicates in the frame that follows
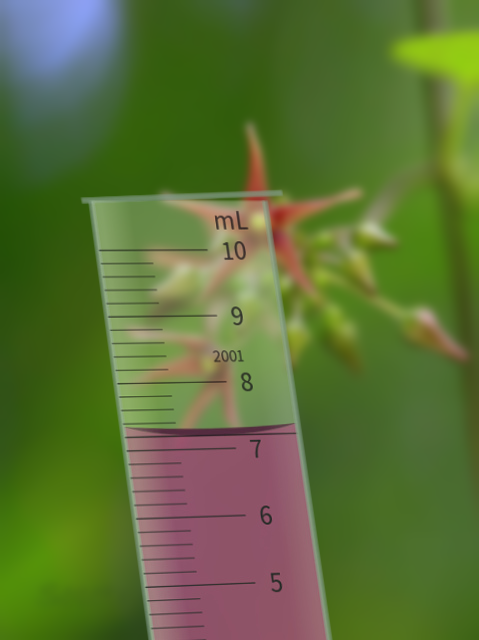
7.2 mL
